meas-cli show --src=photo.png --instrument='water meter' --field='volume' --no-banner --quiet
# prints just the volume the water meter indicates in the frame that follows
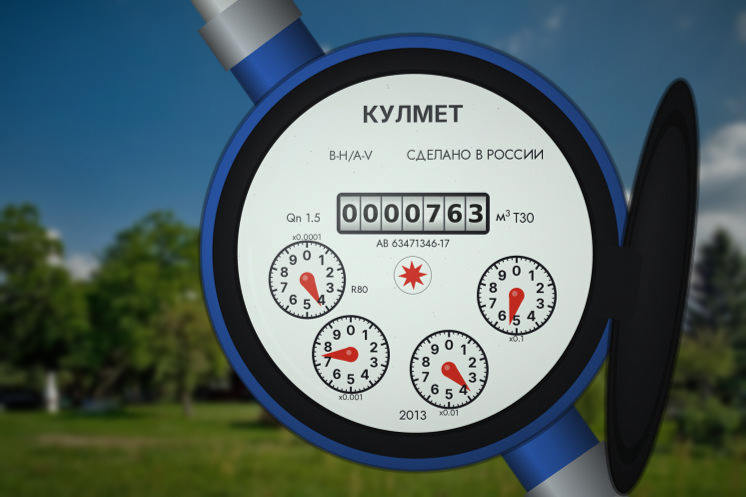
763.5374 m³
